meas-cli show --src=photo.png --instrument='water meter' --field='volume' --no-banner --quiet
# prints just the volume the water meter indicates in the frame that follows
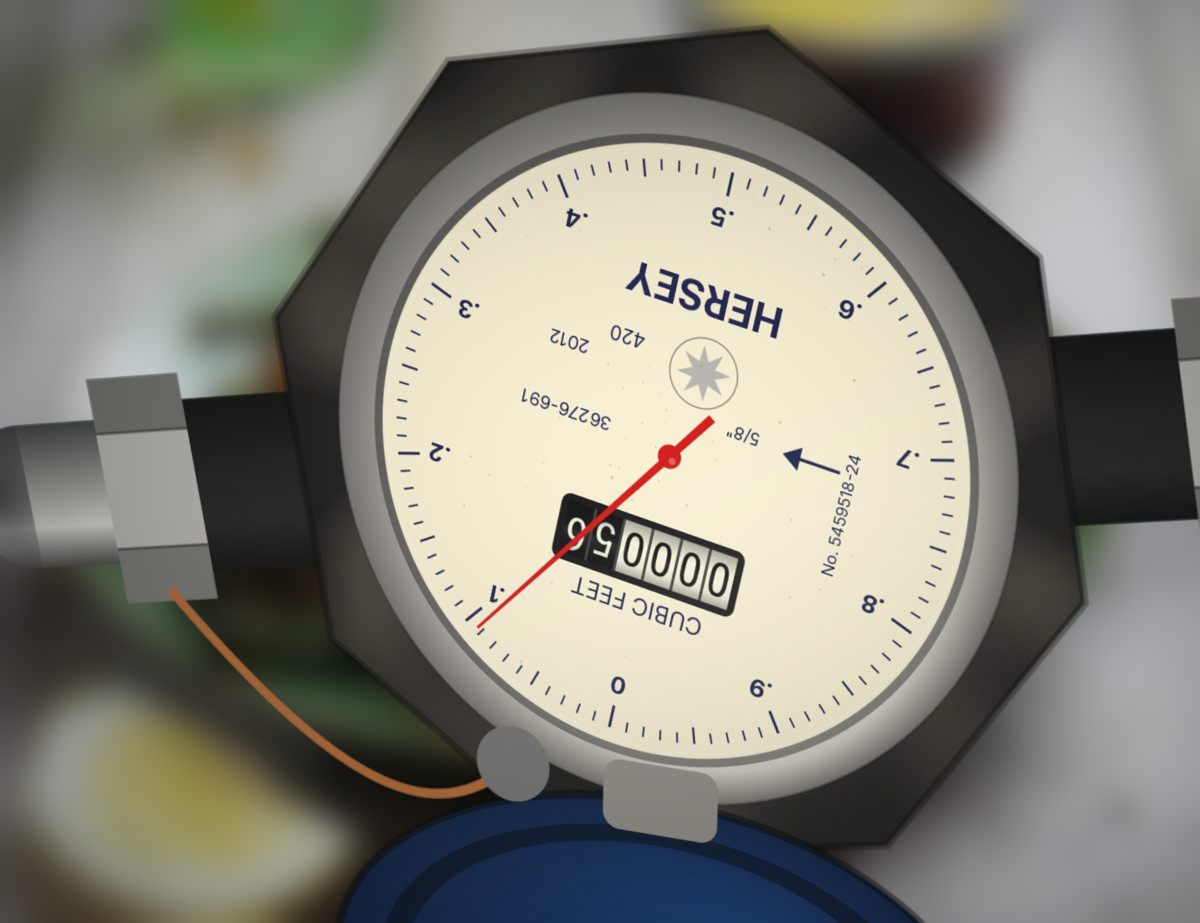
56.09 ft³
